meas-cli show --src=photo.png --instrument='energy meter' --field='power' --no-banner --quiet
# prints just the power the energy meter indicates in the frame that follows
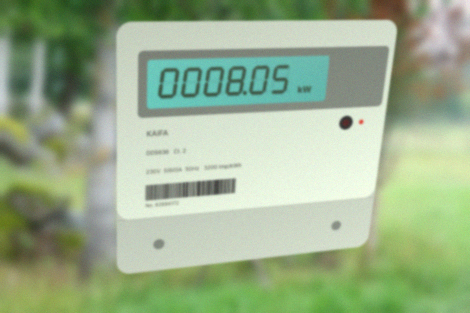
8.05 kW
